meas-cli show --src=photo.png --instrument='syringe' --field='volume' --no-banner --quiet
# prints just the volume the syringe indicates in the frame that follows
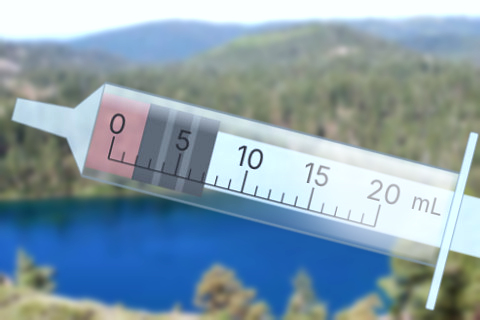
2 mL
